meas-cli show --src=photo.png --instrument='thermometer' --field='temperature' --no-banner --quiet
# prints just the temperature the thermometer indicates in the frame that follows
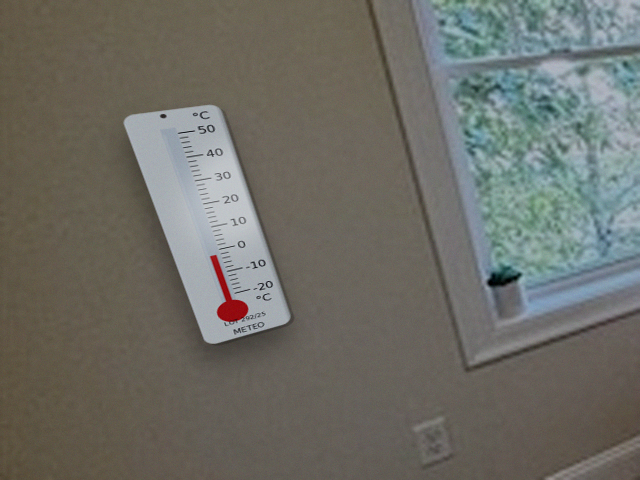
-2 °C
